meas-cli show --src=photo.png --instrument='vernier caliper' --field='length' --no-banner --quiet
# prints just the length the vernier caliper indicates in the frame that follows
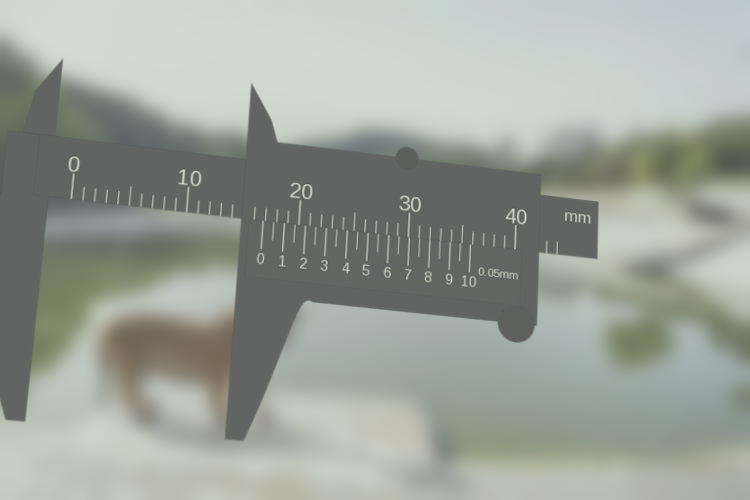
16.8 mm
